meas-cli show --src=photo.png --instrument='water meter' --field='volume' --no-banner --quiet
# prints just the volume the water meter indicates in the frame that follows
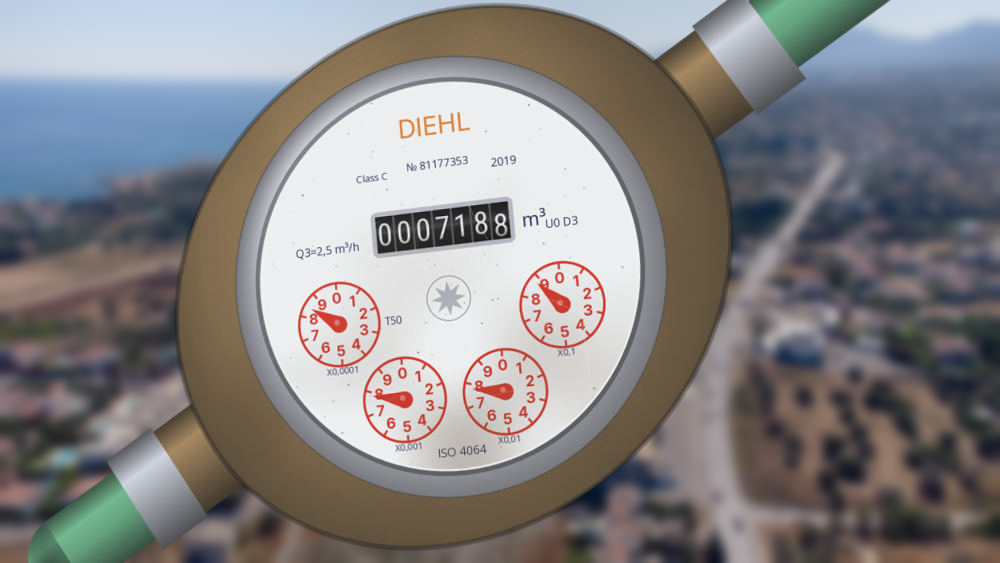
7187.8778 m³
